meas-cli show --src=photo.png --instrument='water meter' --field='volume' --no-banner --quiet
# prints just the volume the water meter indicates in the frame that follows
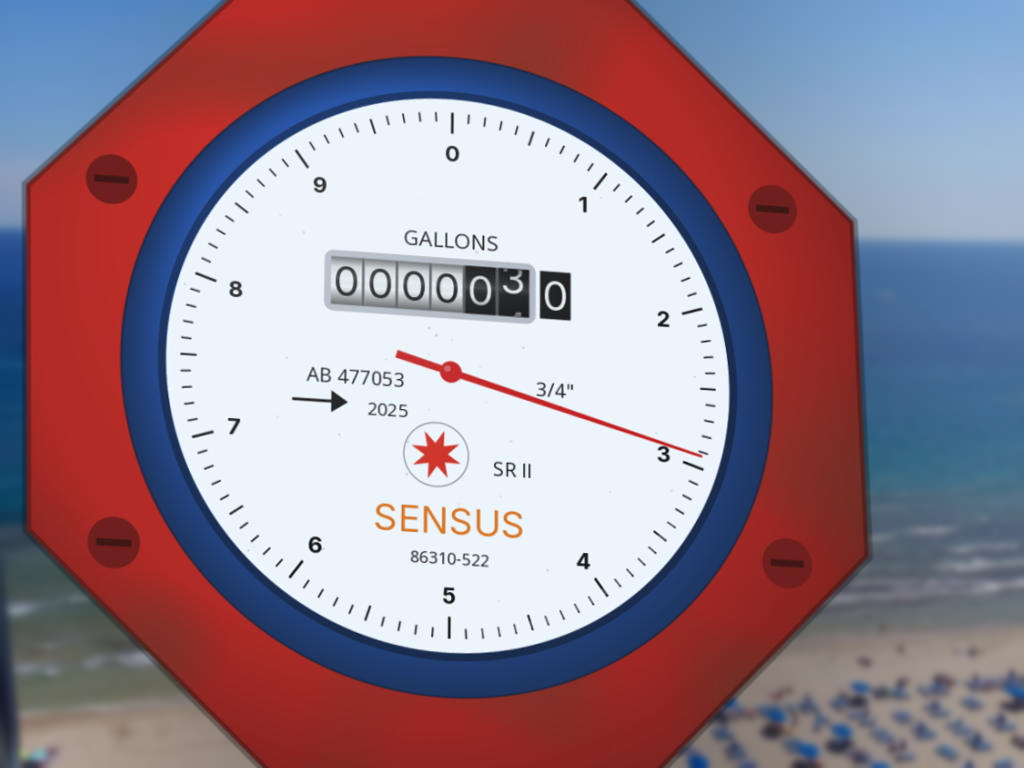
32.9 gal
